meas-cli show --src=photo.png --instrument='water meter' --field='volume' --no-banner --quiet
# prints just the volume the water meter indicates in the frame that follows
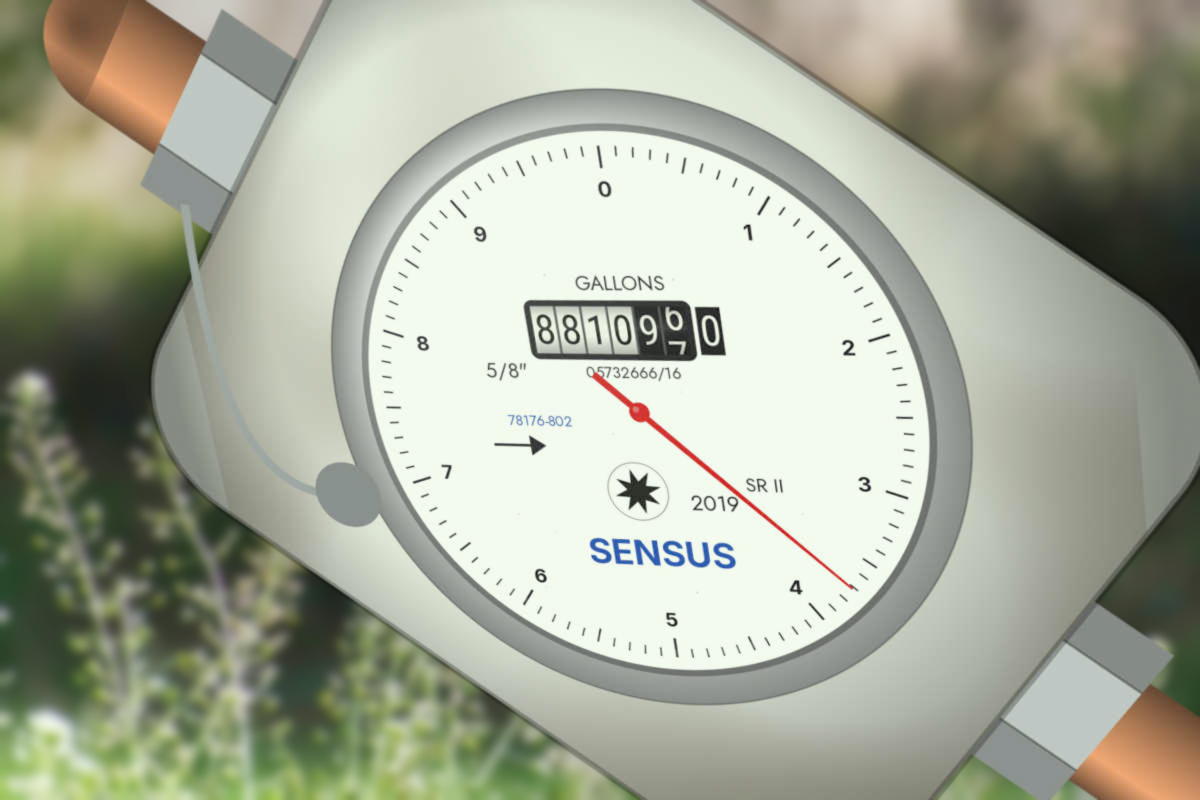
8810963.7 gal
